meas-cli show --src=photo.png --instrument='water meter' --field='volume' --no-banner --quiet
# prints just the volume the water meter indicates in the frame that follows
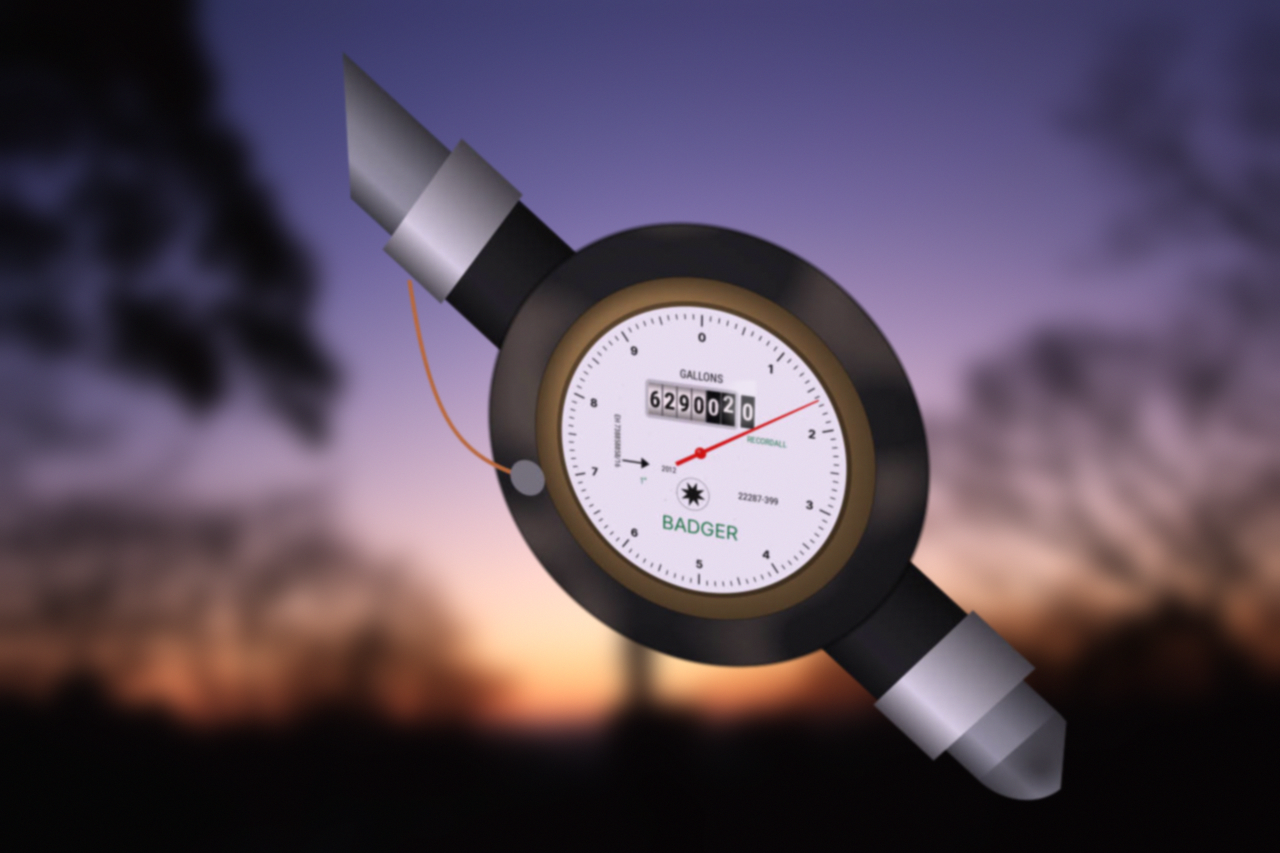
6290021.6 gal
